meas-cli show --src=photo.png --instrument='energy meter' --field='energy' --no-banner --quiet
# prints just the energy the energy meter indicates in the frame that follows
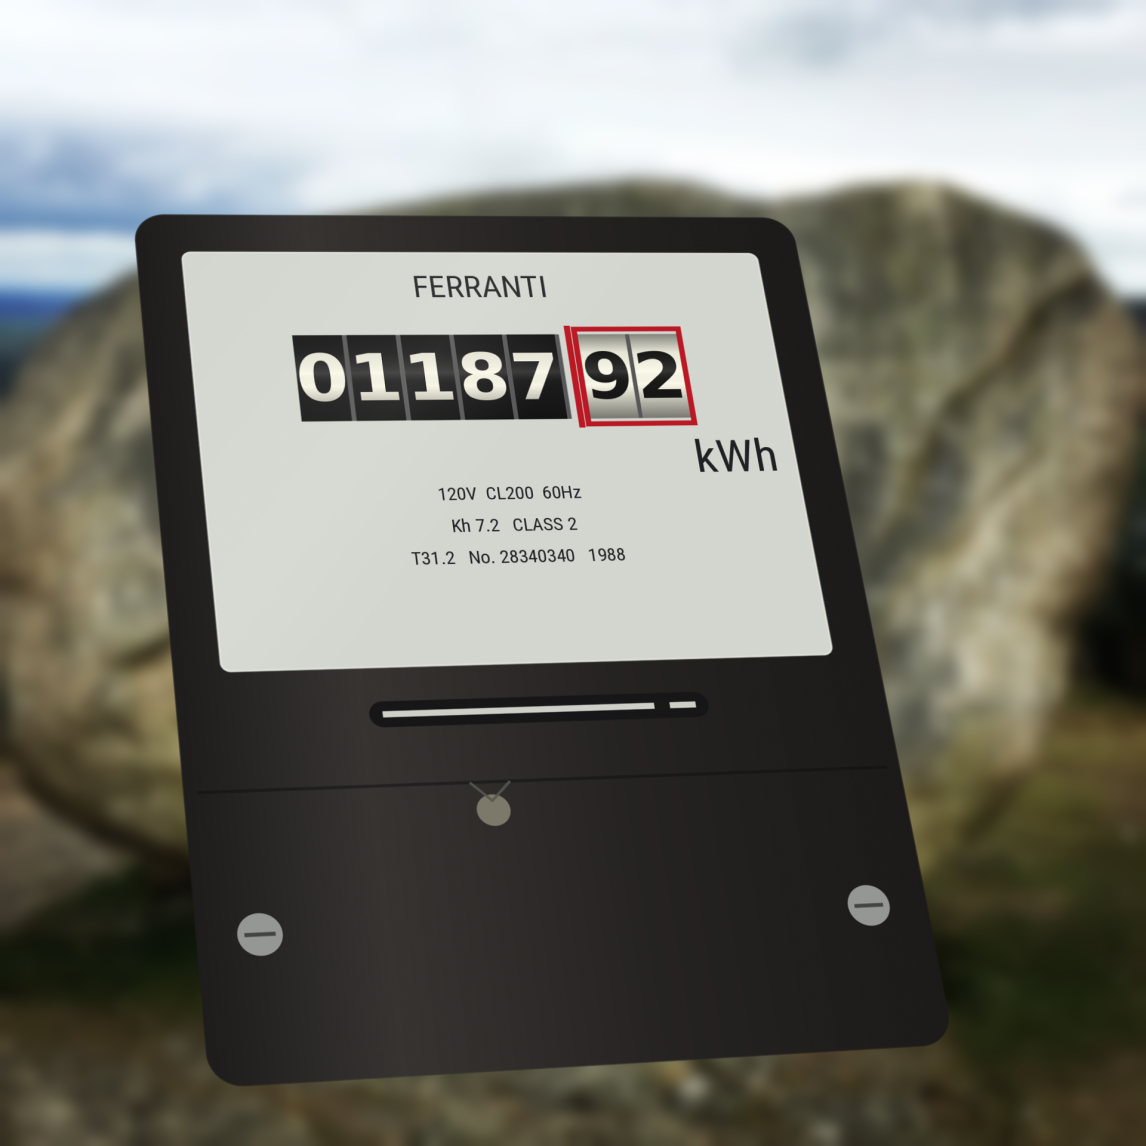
1187.92 kWh
